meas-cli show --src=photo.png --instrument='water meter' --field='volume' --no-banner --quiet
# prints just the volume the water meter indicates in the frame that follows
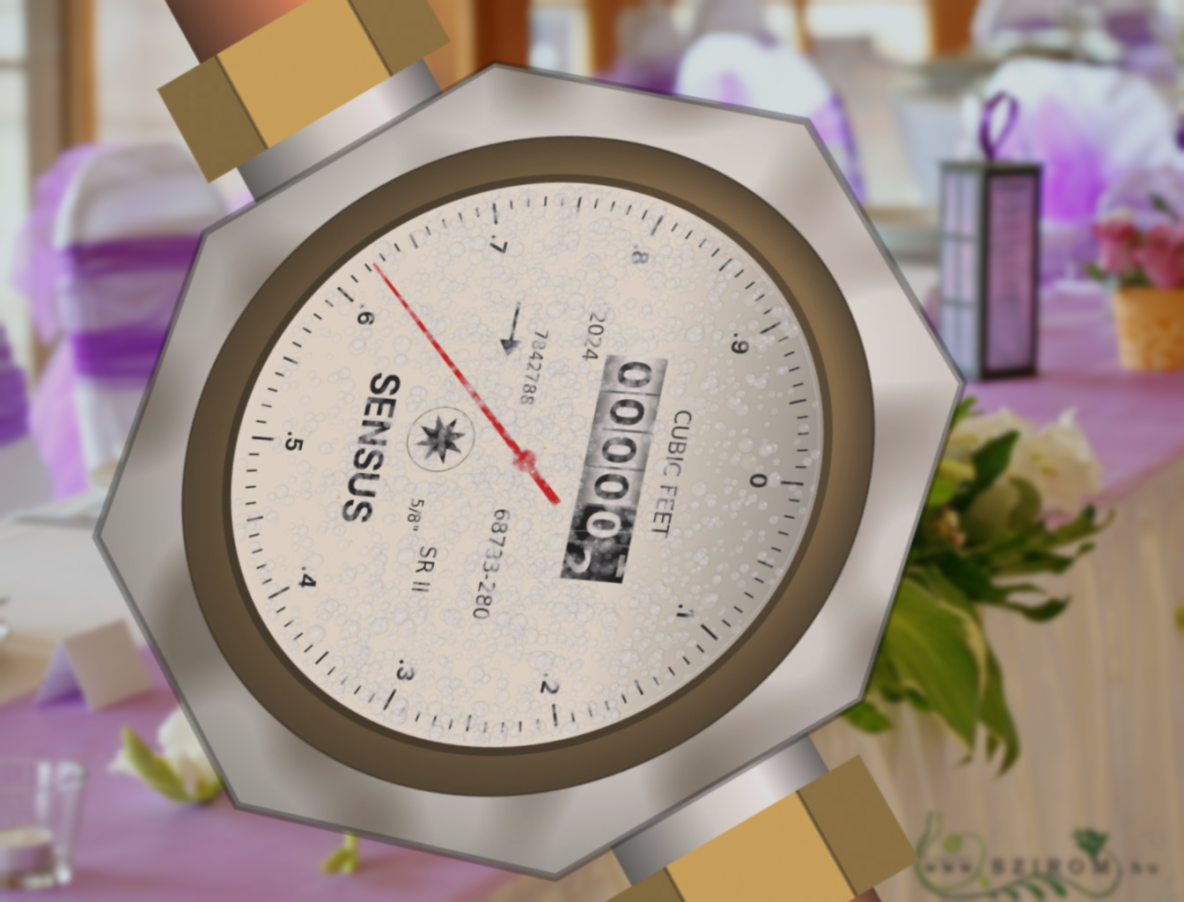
1.62 ft³
